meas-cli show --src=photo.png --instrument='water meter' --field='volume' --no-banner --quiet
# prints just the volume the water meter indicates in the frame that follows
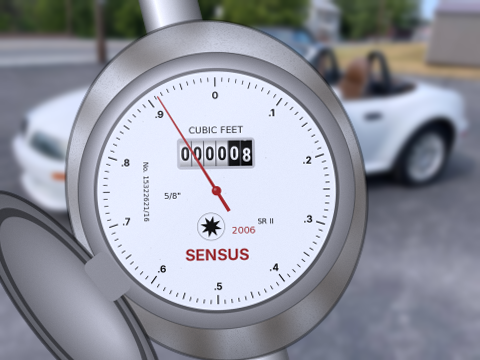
7.91 ft³
